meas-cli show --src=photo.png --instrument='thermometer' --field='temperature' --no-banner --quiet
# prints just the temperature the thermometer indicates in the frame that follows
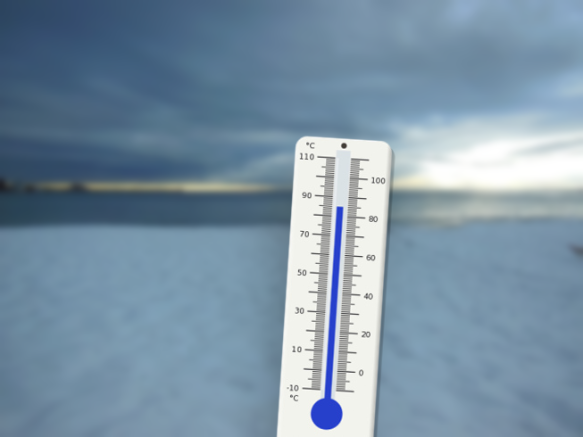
85 °C
